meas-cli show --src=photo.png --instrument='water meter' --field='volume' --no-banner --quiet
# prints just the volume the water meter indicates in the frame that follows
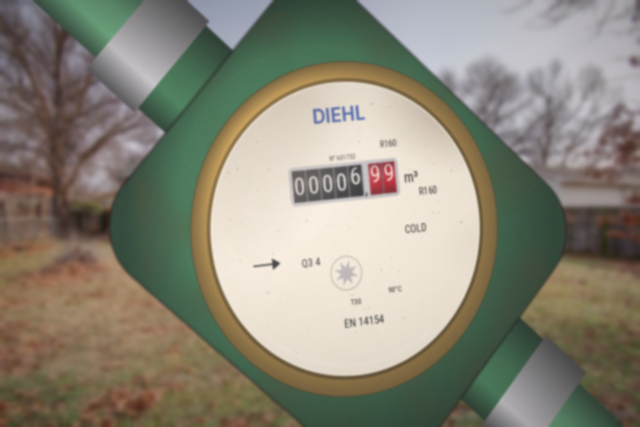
6.99 m³
